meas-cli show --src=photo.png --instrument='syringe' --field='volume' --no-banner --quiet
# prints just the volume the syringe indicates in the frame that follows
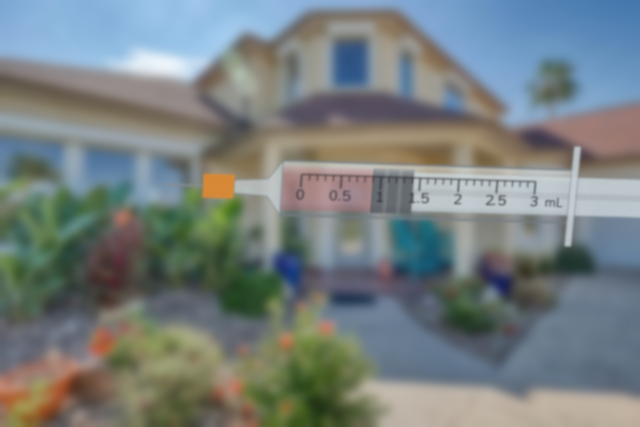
0.9 mL
